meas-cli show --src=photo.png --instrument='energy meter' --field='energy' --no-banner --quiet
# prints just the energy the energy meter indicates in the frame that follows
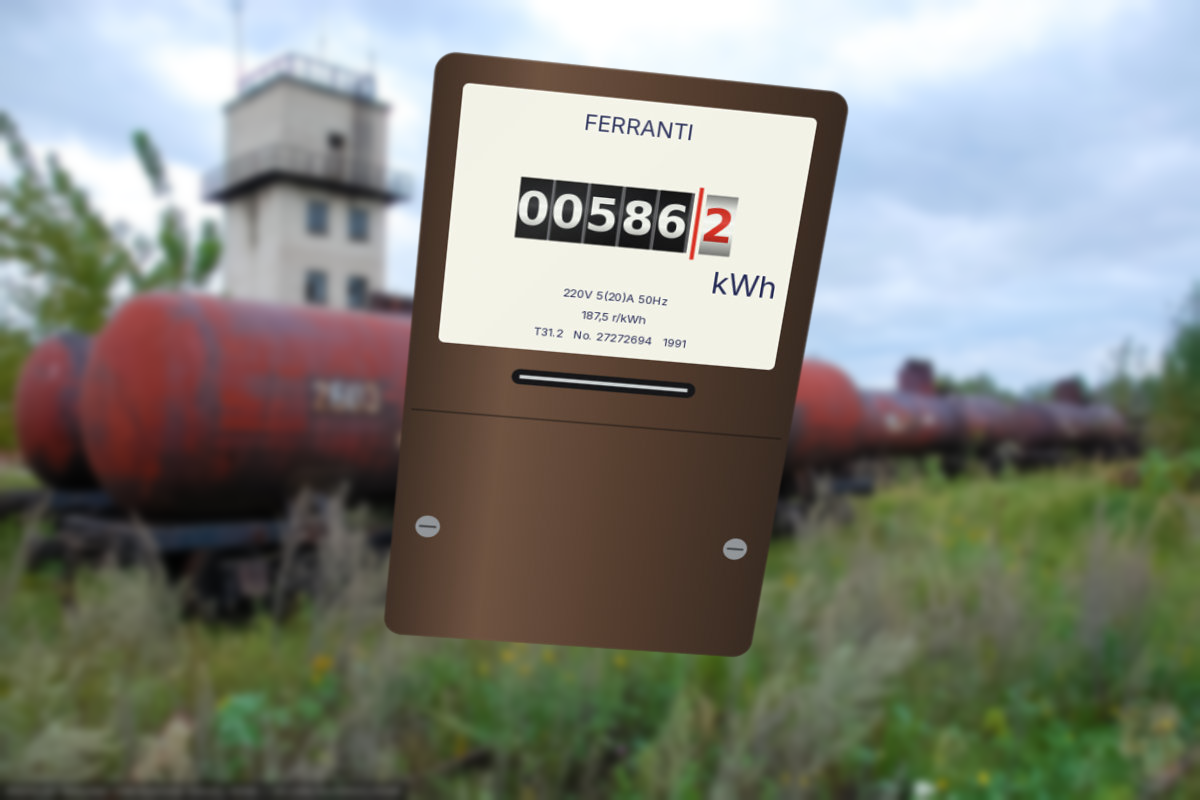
586.2 kWh
